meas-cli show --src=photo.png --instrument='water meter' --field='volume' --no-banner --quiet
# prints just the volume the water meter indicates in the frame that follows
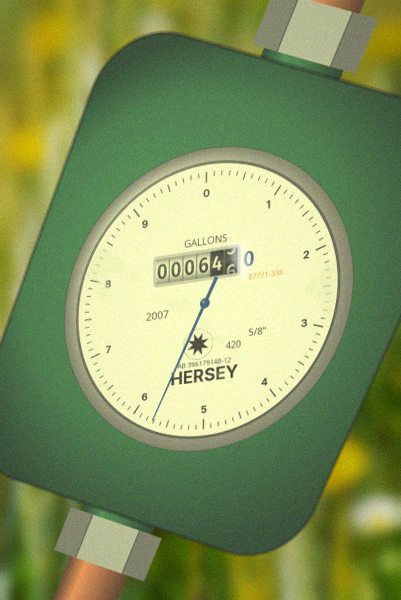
6455.7 gal
